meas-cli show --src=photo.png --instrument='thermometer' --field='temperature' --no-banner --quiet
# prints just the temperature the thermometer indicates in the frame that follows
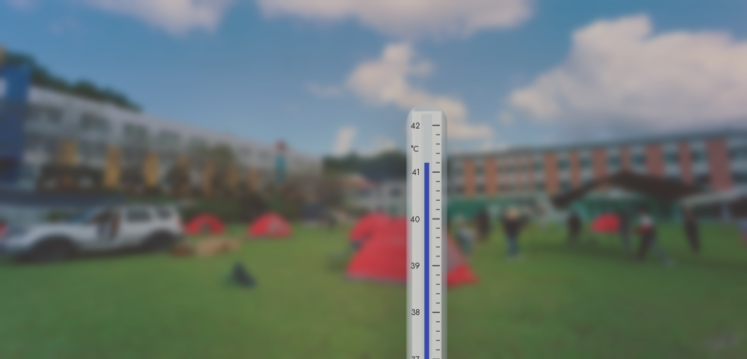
41.2 °C
